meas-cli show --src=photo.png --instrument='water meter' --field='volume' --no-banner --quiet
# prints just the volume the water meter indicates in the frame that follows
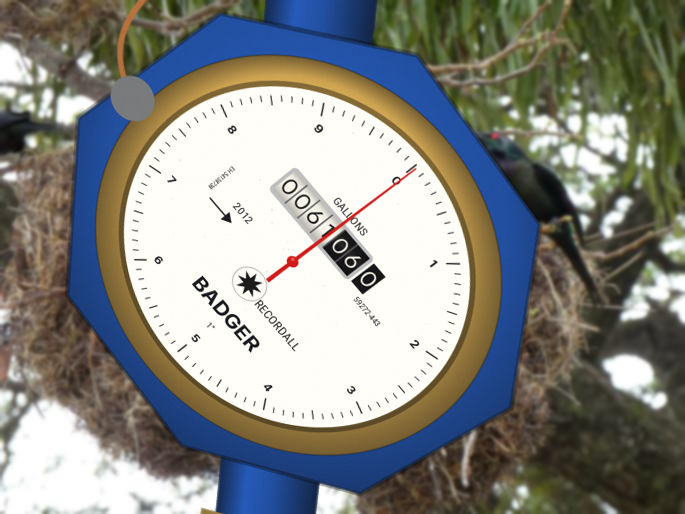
61060.0 gal
